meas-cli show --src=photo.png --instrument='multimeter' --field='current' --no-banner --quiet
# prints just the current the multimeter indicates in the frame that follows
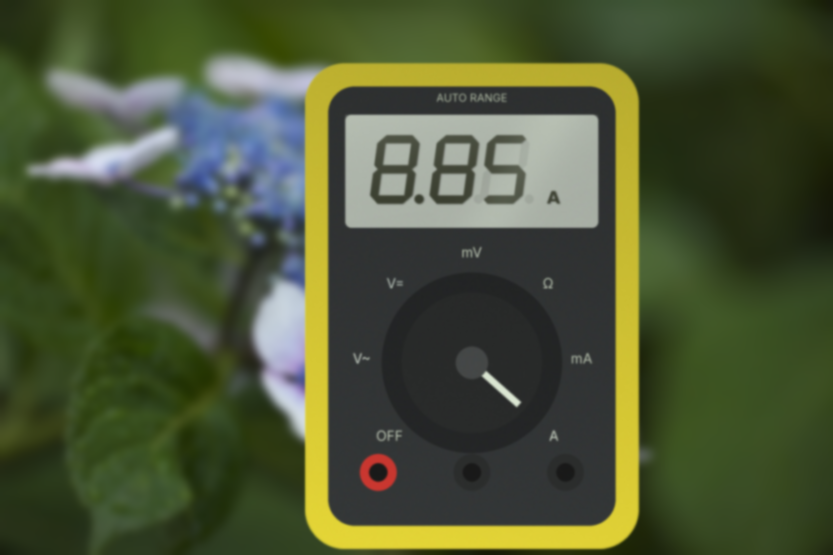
8.85 A
